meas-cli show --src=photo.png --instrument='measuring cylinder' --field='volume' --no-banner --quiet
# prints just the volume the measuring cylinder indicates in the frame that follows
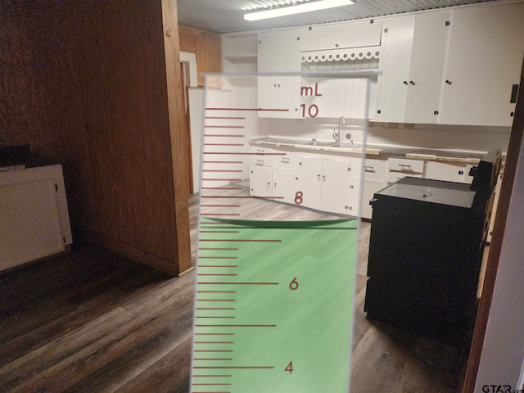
7.3 mL
